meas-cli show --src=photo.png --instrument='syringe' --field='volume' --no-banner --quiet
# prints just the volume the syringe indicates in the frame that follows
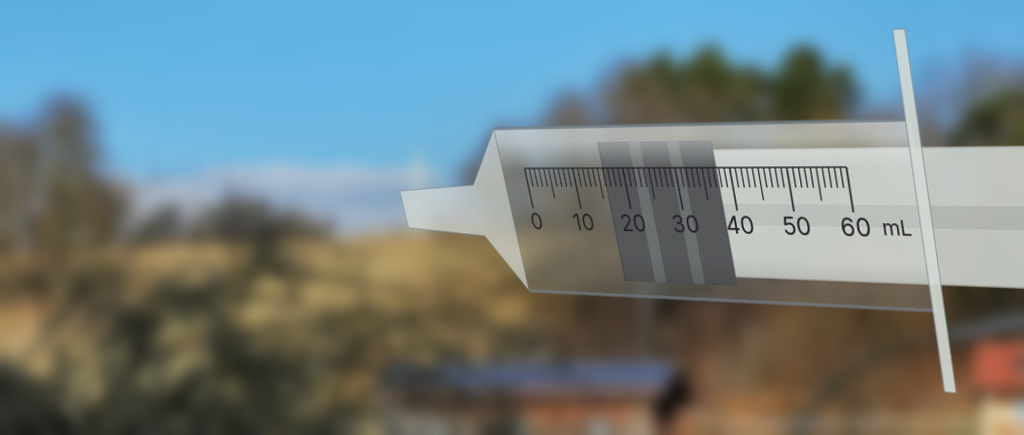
16 mL
